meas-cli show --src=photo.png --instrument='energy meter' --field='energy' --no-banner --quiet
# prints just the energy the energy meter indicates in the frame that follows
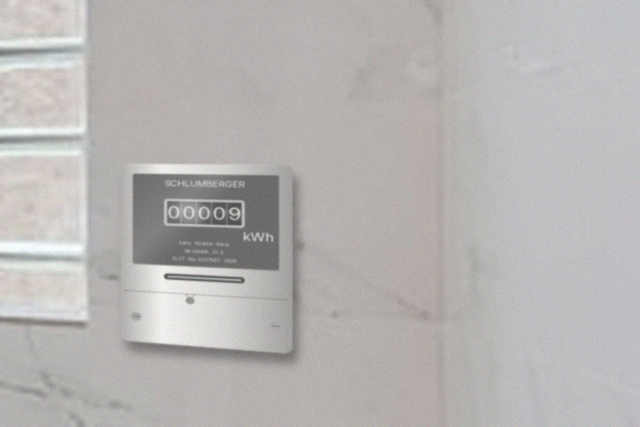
9 kWh
